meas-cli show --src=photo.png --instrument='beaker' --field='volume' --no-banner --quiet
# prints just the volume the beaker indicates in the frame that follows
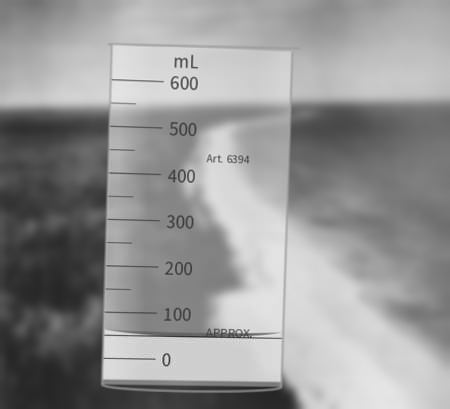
50 mL
